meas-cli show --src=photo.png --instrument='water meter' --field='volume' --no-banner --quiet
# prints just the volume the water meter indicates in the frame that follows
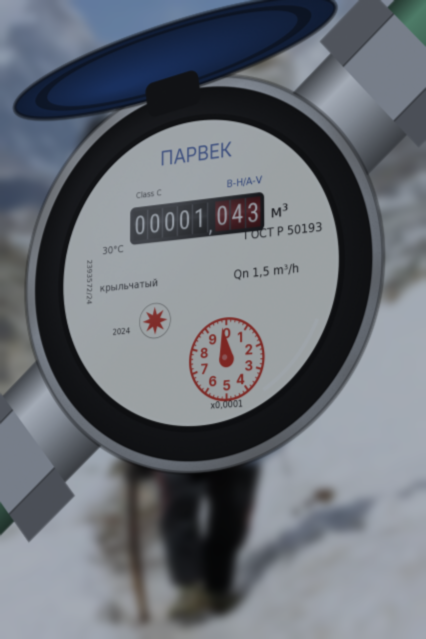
1.0429 m³
